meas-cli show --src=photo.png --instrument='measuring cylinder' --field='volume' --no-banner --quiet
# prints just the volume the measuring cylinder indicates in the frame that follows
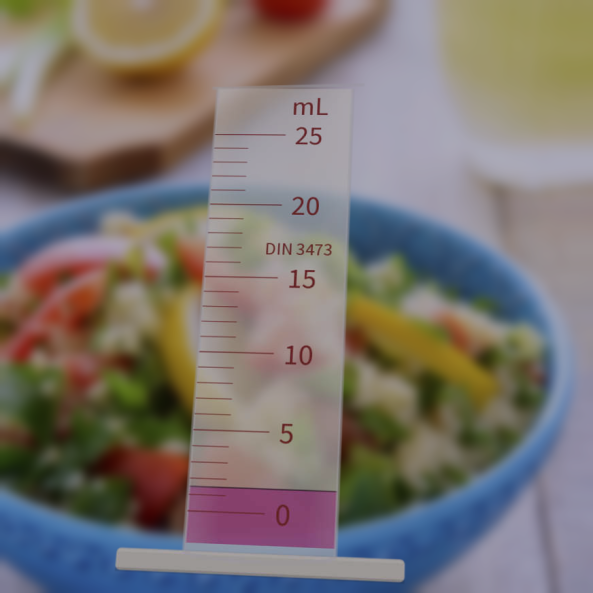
1.5 mL
